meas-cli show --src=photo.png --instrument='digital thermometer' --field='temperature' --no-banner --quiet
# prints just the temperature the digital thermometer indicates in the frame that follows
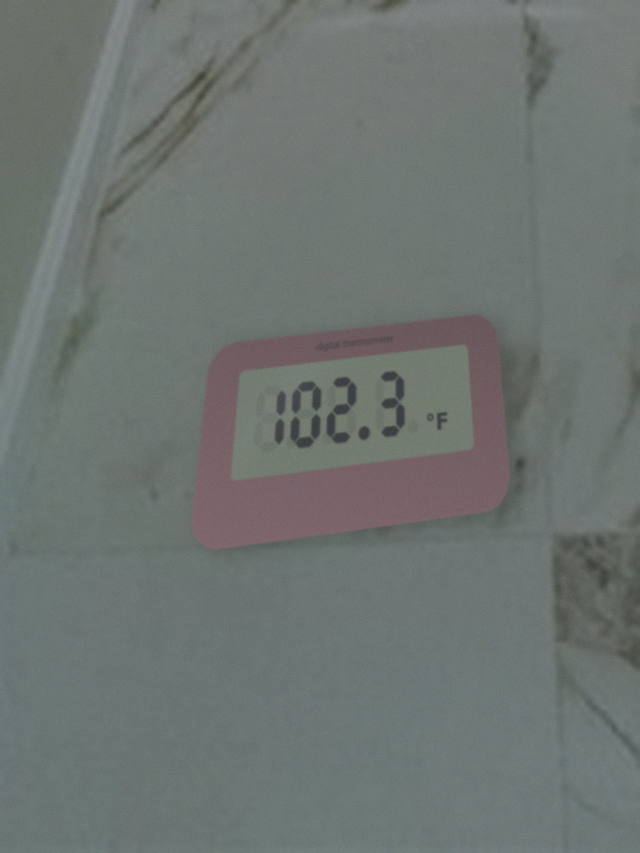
102.3 °F
